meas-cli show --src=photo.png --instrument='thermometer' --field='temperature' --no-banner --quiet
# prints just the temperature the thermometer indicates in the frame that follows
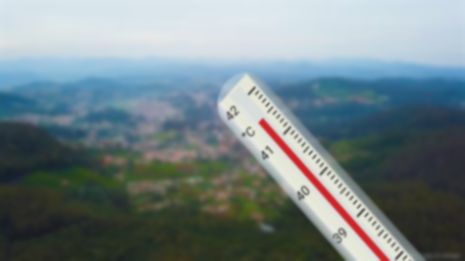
41.5 °C
